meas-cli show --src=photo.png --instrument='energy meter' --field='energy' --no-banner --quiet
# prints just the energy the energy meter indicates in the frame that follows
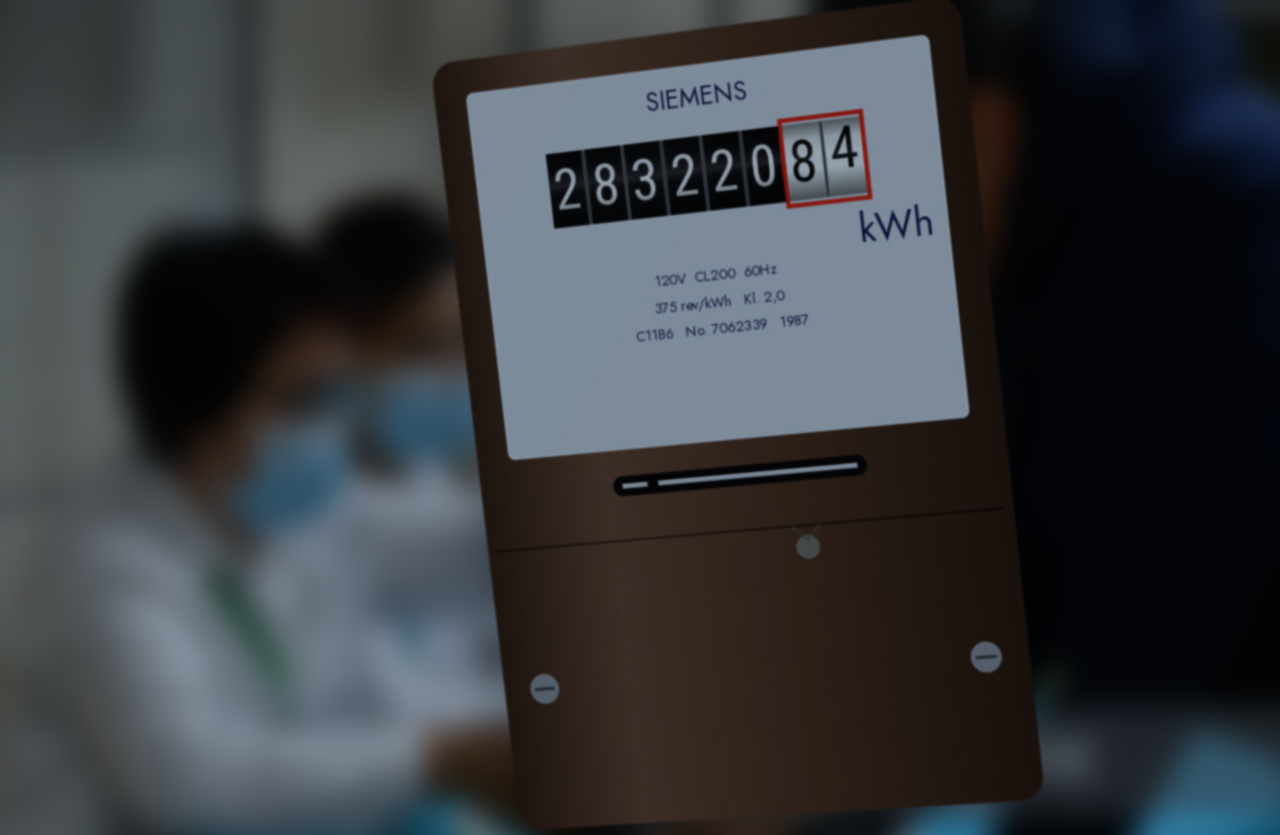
283220.84 kWh
